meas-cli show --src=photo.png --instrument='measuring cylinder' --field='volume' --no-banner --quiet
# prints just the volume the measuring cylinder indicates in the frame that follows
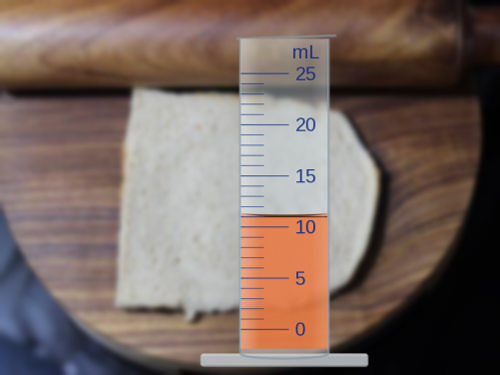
11 mL
